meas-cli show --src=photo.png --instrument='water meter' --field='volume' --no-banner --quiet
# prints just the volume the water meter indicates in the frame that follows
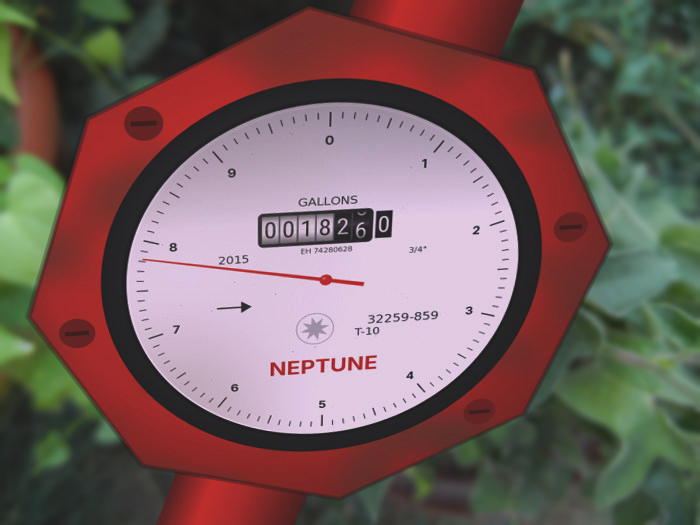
18257.8 gal
